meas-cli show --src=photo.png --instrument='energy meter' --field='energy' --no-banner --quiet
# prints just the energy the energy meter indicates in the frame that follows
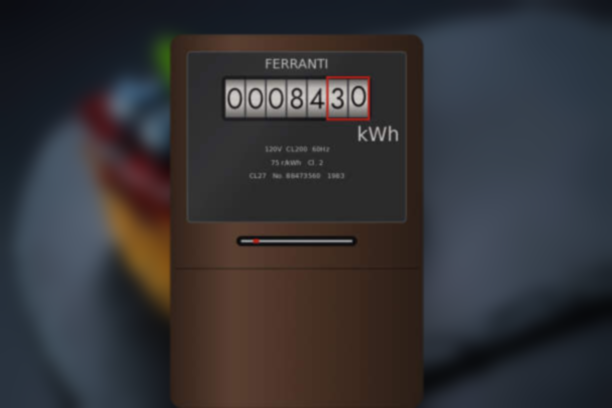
84.30 kWh
